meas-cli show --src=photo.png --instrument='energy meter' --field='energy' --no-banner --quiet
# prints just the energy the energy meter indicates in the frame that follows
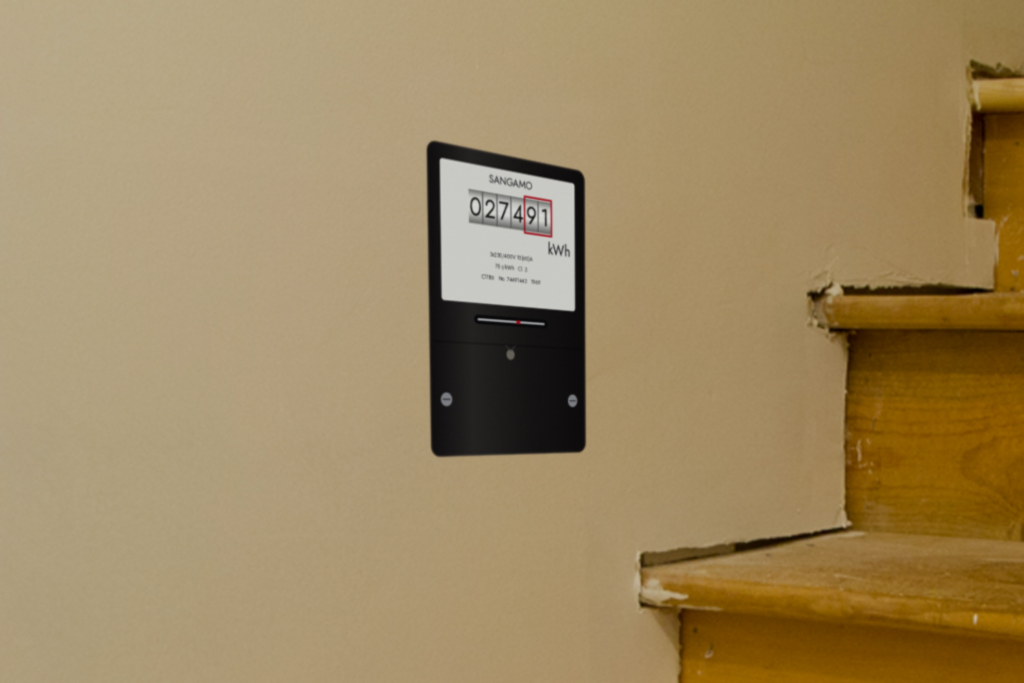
274.91 kWh
